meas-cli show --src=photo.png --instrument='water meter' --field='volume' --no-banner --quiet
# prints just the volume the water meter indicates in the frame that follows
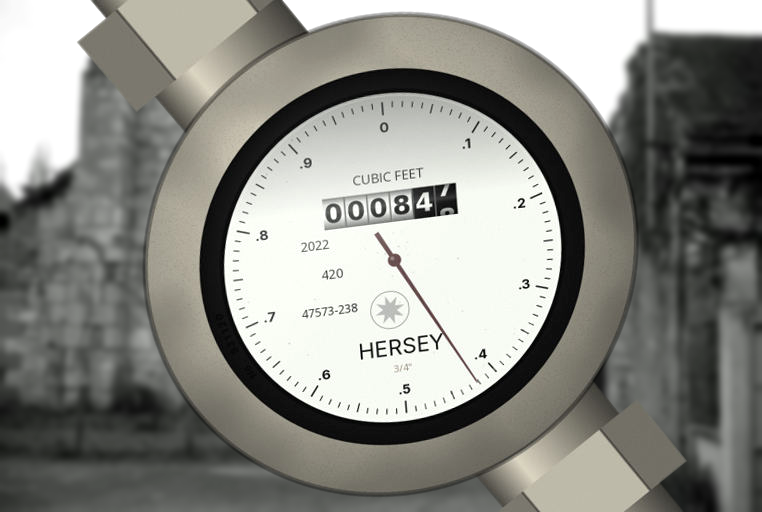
847.42 ft³
